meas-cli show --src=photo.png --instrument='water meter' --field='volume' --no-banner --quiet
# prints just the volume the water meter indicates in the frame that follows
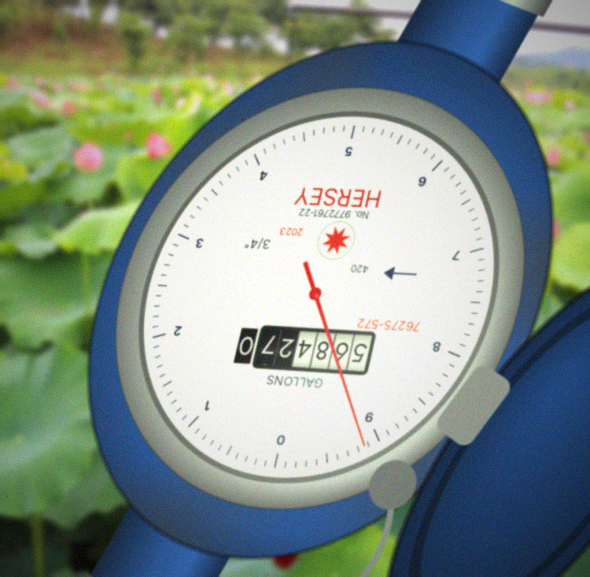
5684269.1 gal
